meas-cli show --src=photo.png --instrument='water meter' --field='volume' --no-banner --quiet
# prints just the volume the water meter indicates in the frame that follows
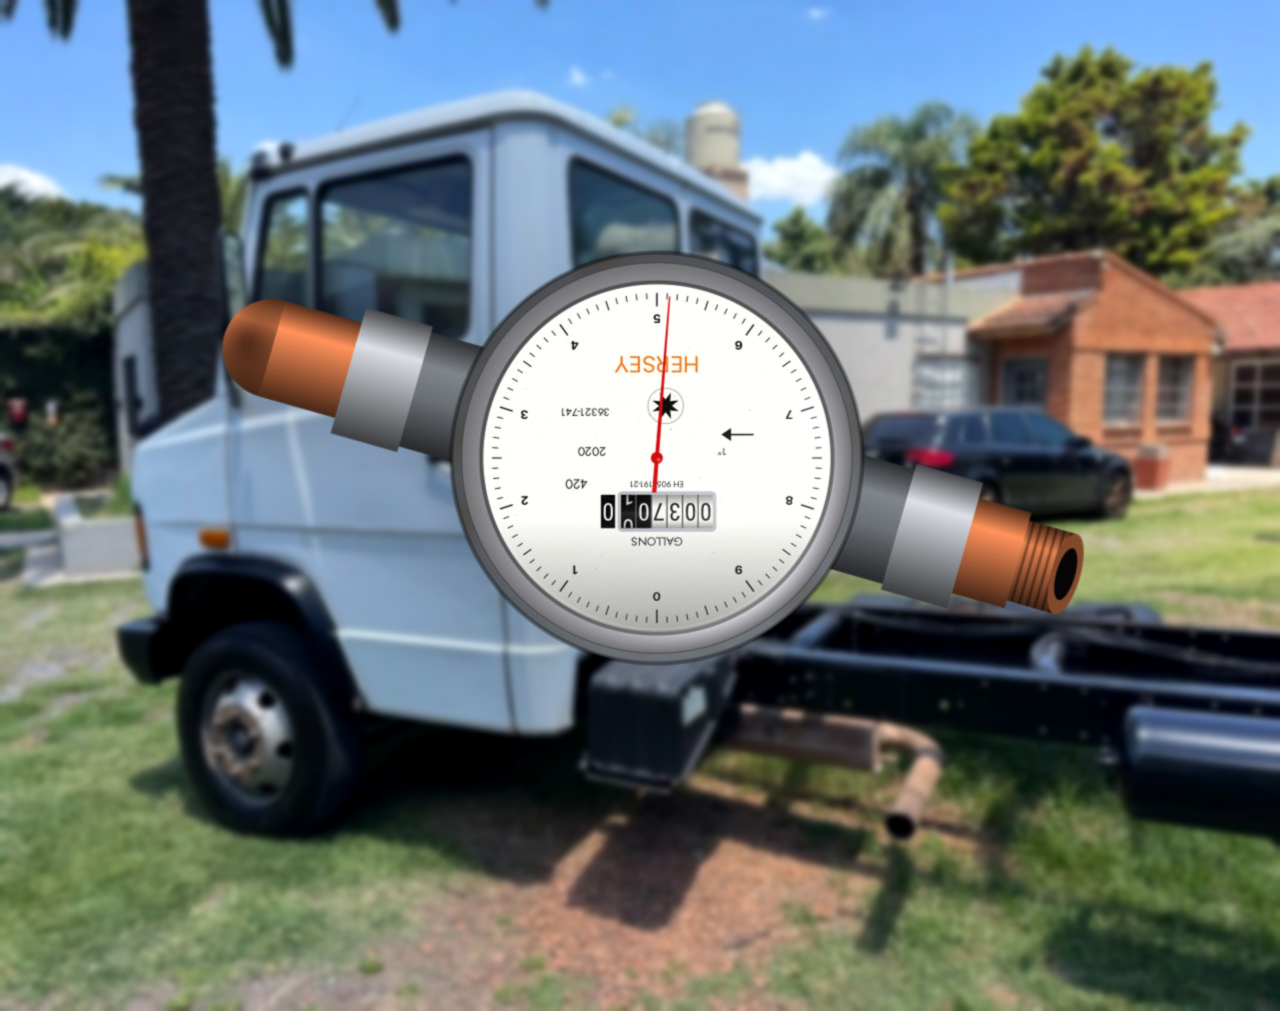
37005.1 gal
